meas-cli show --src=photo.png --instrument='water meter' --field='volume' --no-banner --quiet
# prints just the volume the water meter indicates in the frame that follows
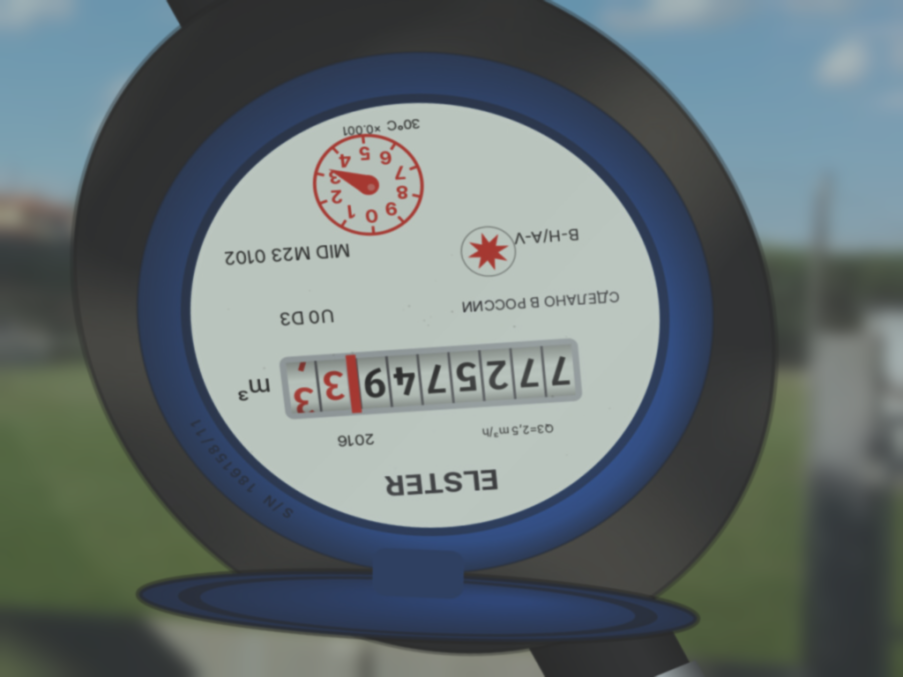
7725749.333 m³
